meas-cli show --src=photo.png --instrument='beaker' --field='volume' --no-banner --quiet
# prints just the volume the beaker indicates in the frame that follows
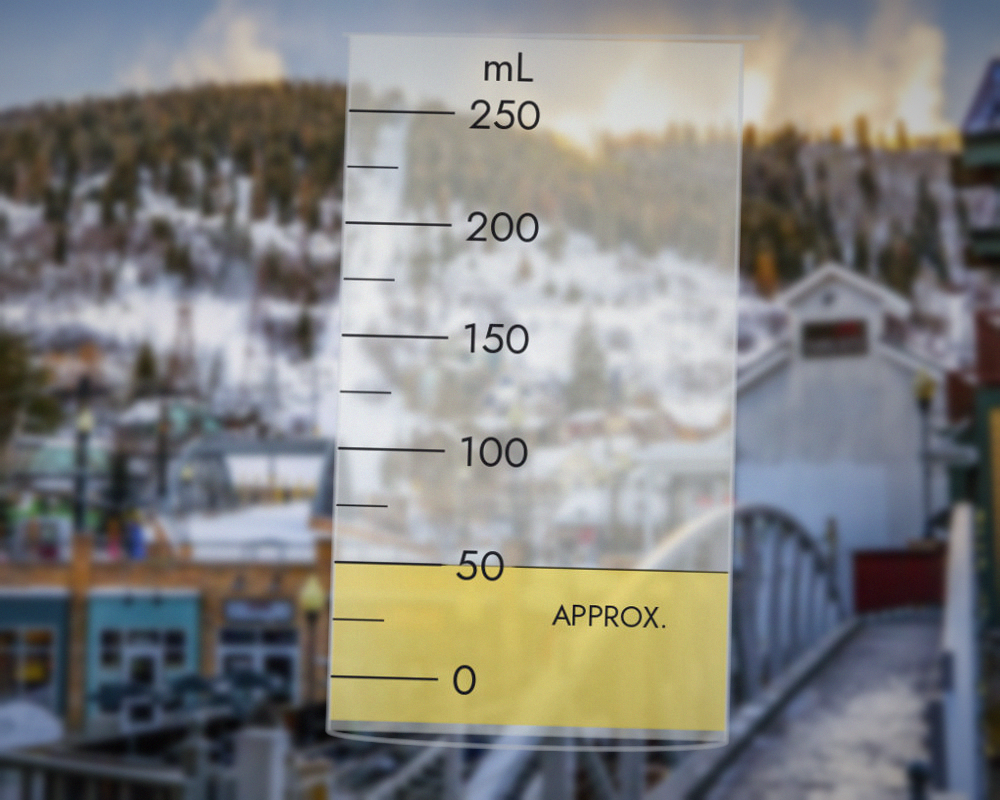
50 mL
